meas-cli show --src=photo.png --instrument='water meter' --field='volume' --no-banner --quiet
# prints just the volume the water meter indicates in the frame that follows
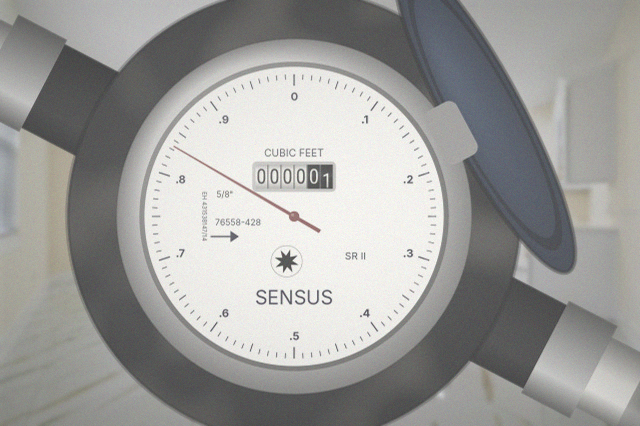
0.83 ft³
